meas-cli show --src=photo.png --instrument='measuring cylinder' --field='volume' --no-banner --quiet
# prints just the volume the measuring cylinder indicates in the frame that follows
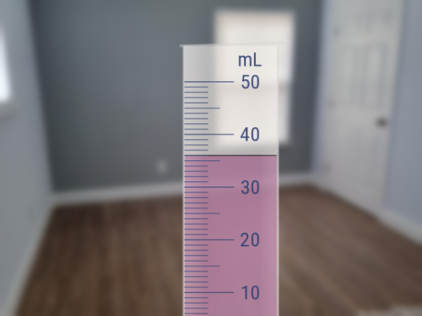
36 mL
